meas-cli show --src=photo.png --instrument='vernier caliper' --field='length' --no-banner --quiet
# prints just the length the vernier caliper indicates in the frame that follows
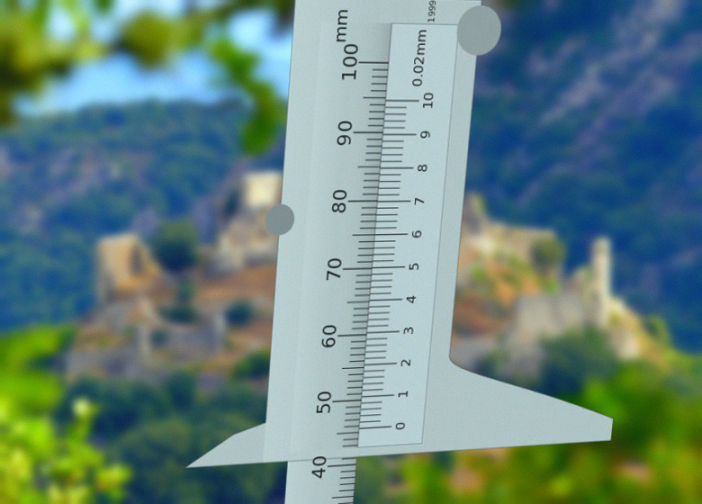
45.6 mm
